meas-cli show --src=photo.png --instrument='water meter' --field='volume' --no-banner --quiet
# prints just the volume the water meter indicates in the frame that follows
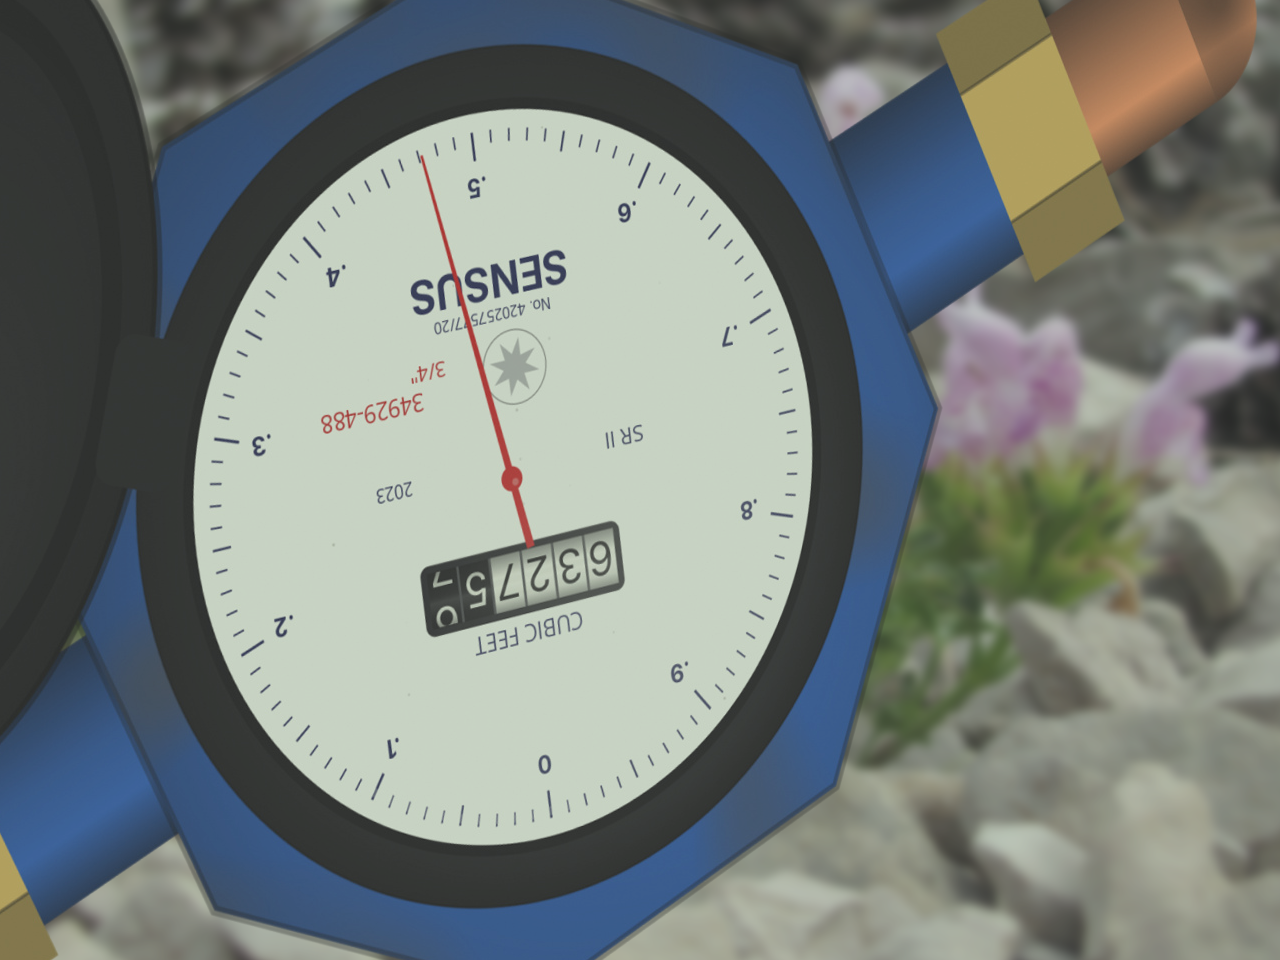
632756.47 ft³
